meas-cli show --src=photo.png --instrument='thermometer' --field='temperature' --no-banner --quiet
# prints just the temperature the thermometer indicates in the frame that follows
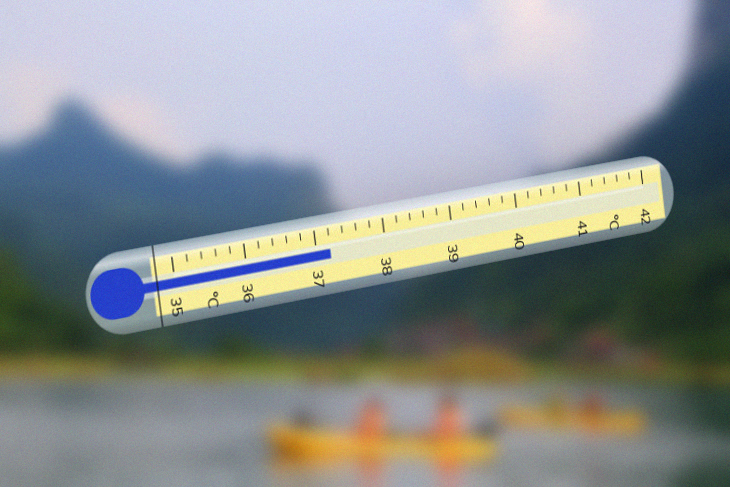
37.2 °C
